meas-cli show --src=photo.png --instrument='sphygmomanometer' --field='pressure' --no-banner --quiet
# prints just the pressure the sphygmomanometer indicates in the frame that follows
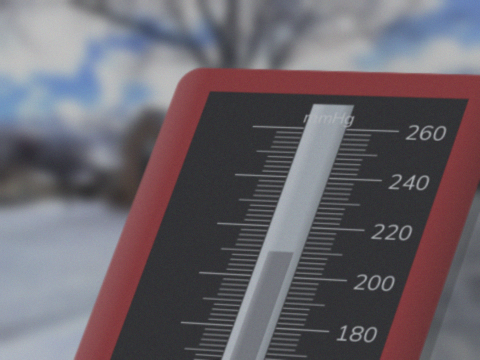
210 mmHg
